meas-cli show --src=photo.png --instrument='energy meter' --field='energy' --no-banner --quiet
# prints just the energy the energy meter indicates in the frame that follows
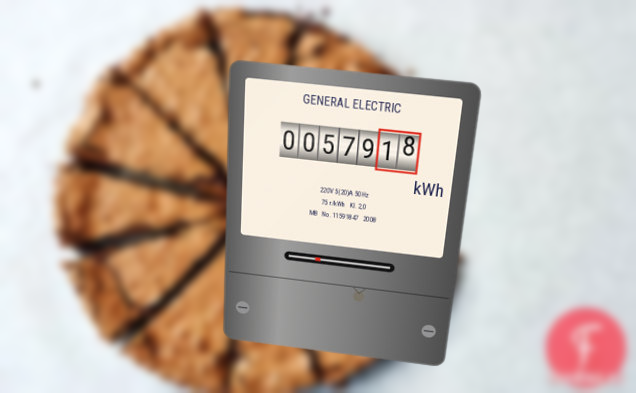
579.18 kWh
